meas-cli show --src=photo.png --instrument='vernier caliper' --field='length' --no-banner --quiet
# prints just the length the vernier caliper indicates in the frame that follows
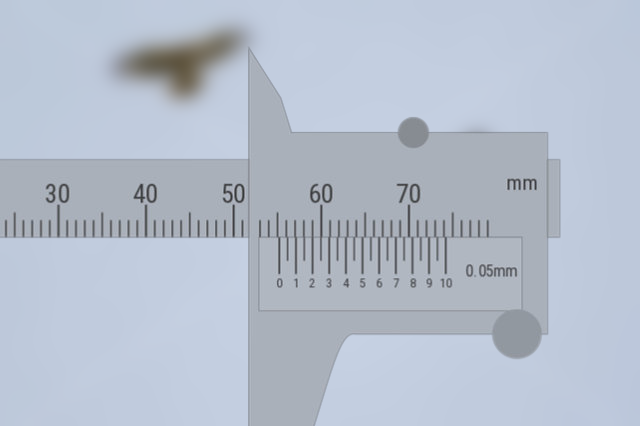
55.2 mm
